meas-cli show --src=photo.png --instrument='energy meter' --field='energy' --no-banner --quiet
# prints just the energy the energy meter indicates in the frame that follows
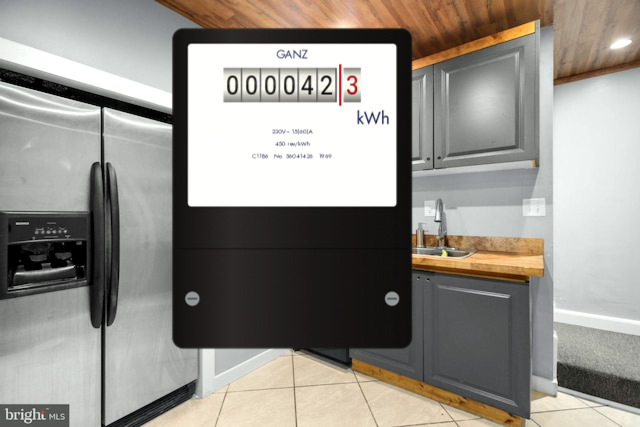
42.3 kWh
